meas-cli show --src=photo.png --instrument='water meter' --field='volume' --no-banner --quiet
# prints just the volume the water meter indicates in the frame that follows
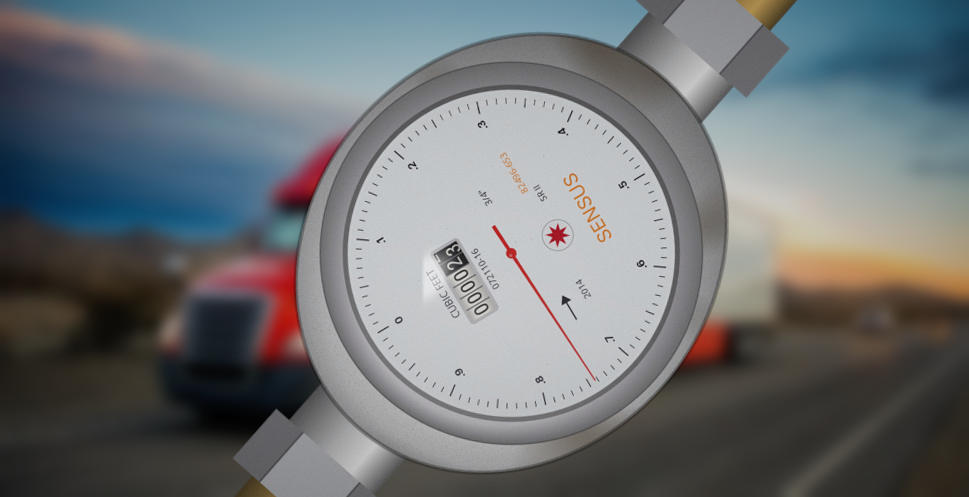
22.74 ft³
